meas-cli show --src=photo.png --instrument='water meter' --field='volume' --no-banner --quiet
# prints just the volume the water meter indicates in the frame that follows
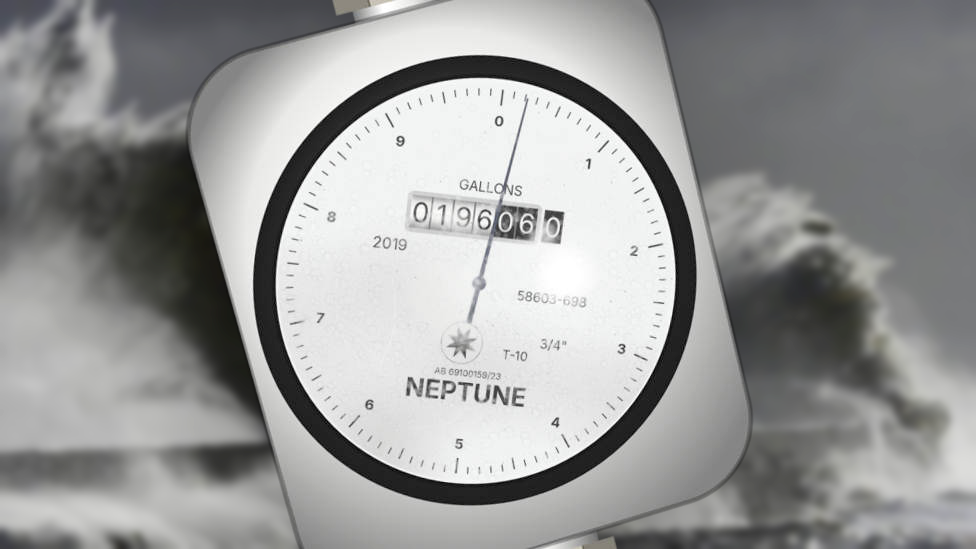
196060.2 gal
